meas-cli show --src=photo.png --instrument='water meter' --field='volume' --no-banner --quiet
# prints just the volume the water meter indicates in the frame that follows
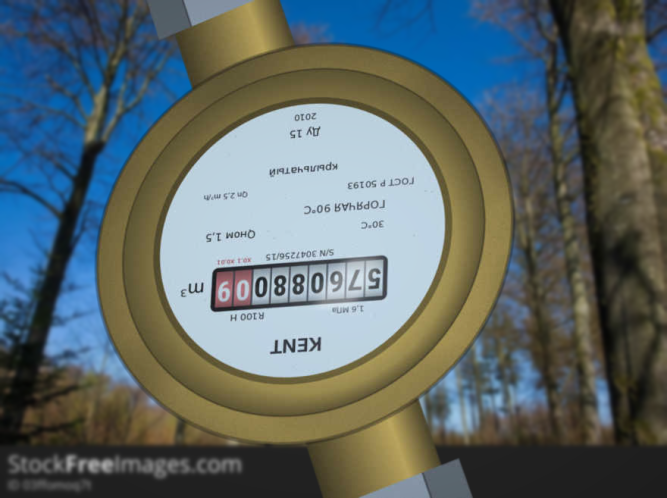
5760880.09 m³
